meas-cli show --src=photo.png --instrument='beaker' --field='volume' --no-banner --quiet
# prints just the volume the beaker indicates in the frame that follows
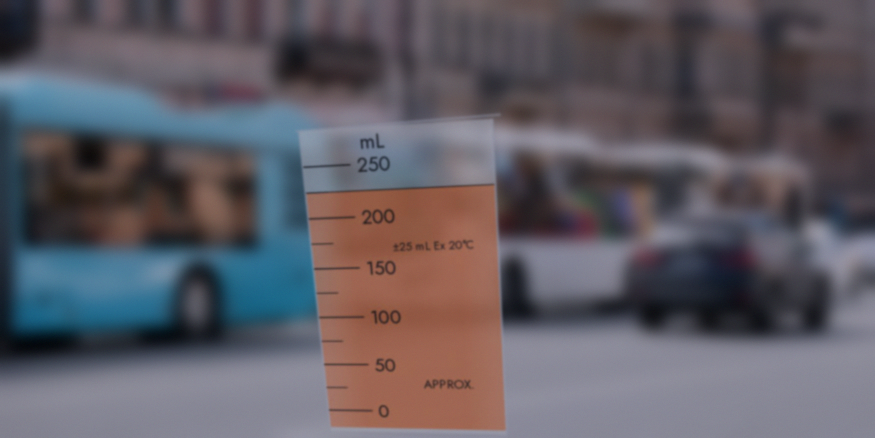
225 mL
